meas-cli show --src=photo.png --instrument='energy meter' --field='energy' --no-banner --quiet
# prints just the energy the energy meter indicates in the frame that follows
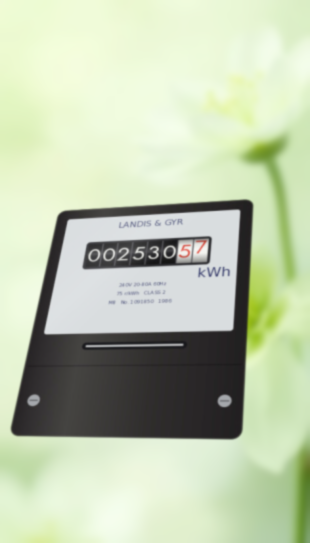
2530.57 kWh
